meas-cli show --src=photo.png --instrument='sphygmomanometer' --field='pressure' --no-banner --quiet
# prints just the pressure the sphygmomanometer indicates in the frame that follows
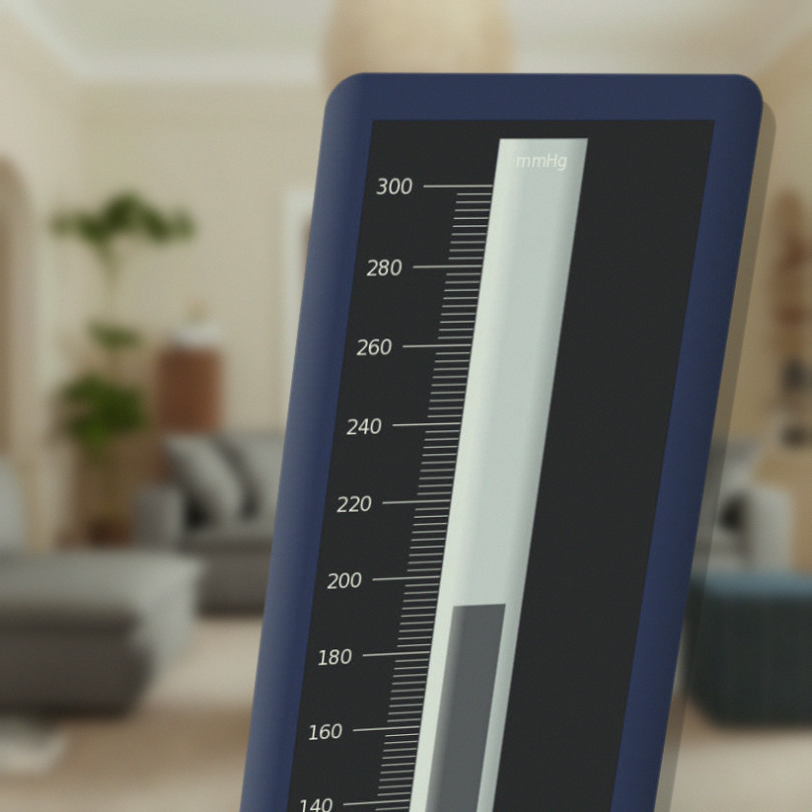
192 mmHg
